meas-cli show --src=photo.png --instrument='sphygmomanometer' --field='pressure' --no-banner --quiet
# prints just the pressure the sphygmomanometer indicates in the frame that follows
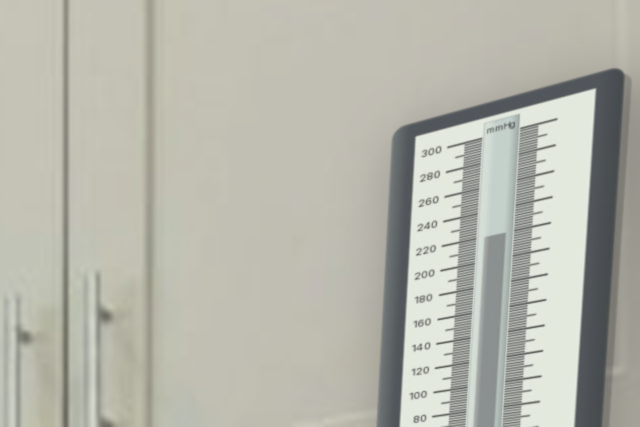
220 mmHg
